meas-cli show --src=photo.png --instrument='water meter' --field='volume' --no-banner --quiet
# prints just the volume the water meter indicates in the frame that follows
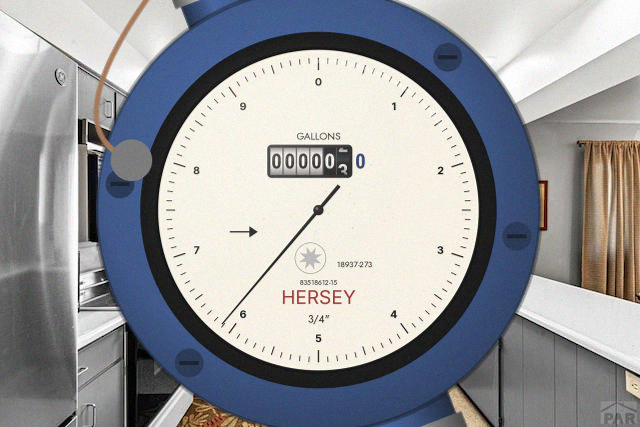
26.1 gal
